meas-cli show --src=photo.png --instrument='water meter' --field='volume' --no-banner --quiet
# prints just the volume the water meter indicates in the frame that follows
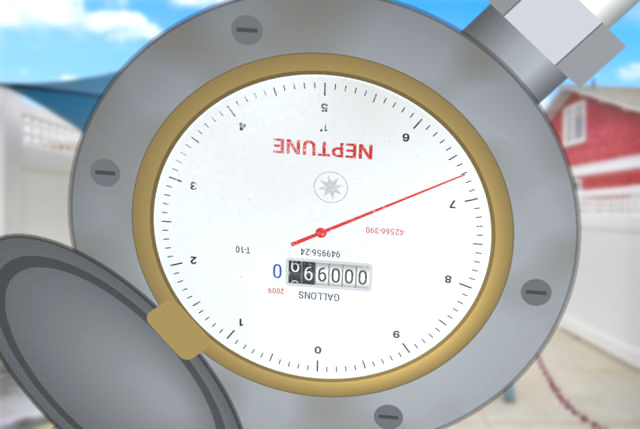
9986.7 gal
